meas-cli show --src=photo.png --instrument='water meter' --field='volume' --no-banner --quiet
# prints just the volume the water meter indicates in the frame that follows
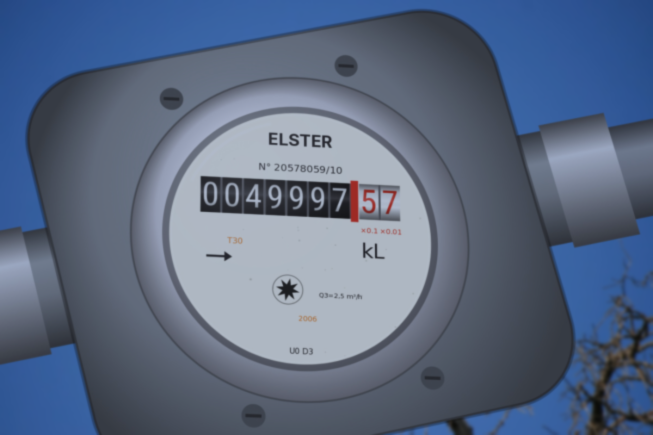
49997.57 kL
